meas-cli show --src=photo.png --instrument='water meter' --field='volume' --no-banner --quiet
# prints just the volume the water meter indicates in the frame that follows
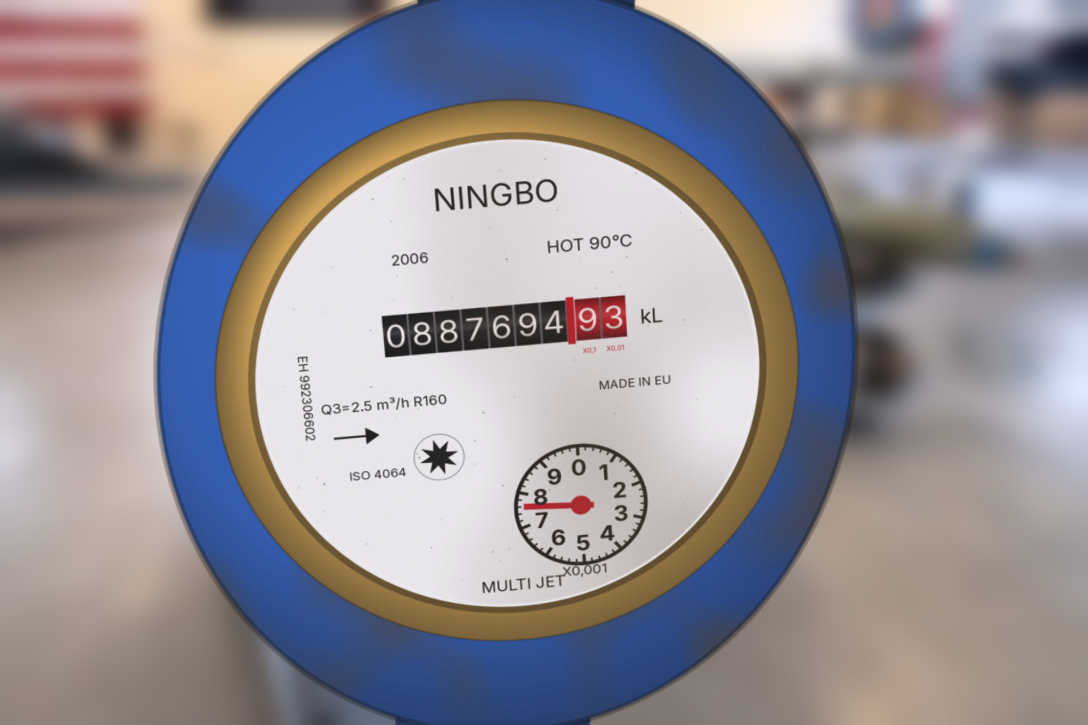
887694.937 kL
